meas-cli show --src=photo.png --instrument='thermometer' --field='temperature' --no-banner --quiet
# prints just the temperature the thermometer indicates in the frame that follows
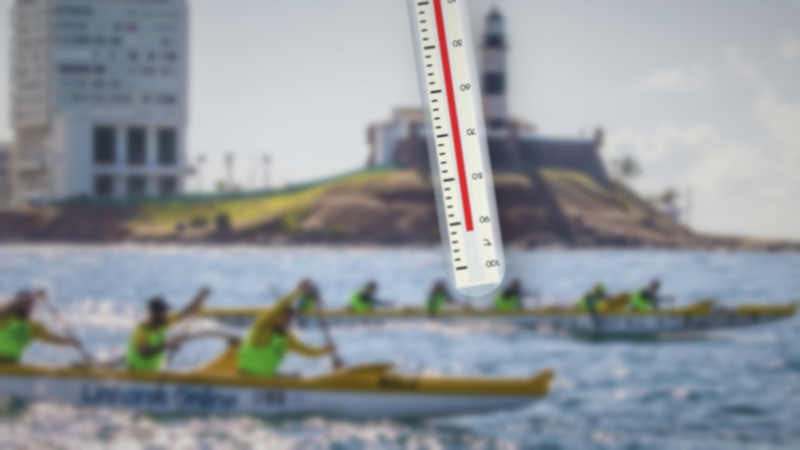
92 °C
